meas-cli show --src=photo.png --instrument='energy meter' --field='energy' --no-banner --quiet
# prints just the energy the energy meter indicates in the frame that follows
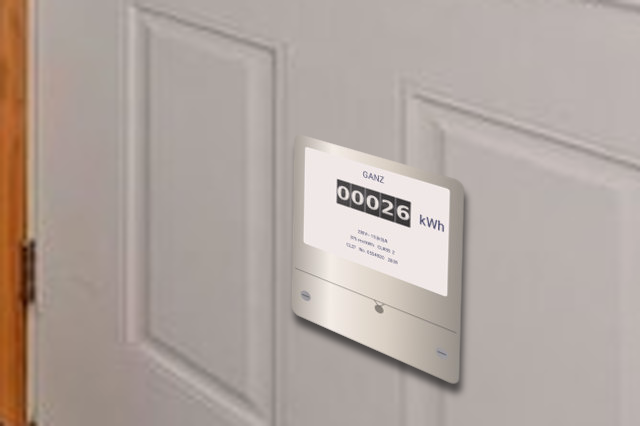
26 kWh
